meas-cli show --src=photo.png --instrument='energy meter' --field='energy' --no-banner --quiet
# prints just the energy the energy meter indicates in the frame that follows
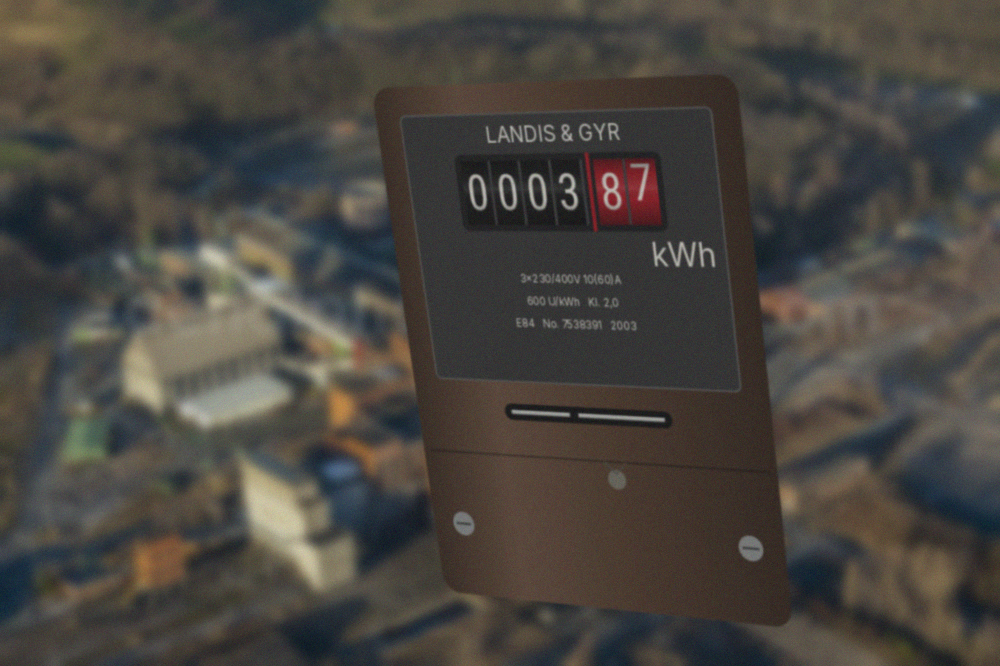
3.87 kWh
